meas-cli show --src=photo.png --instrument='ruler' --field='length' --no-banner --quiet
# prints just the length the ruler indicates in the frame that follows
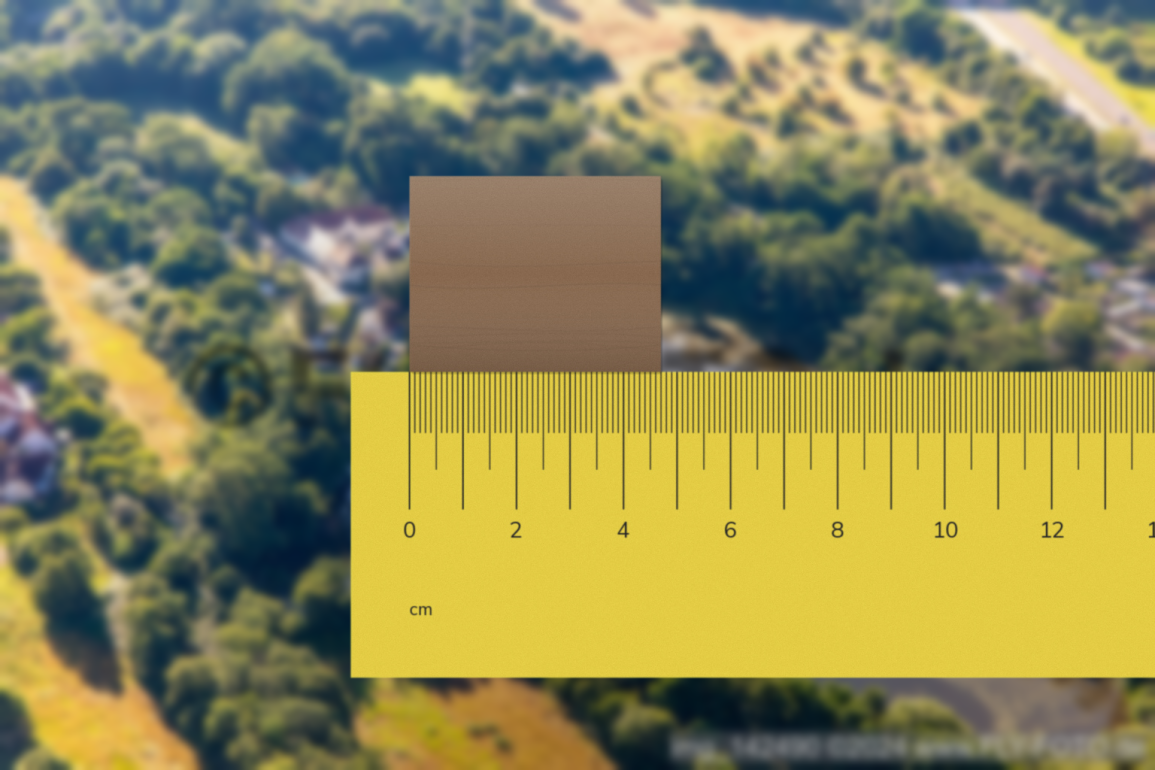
4.7 cm
